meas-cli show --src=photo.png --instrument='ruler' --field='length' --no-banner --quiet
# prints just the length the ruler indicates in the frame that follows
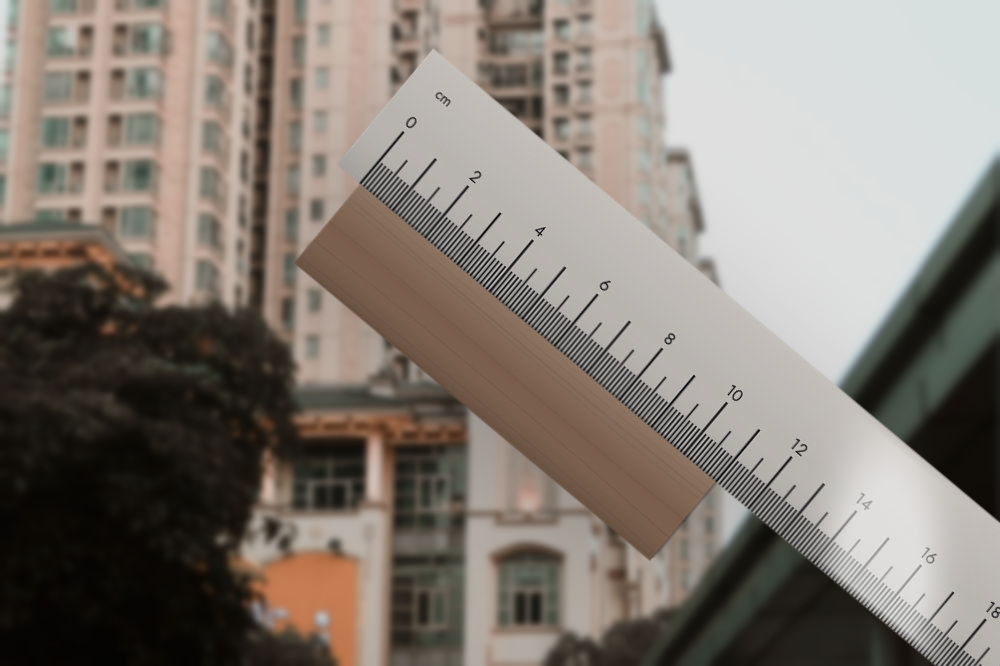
11 cm
